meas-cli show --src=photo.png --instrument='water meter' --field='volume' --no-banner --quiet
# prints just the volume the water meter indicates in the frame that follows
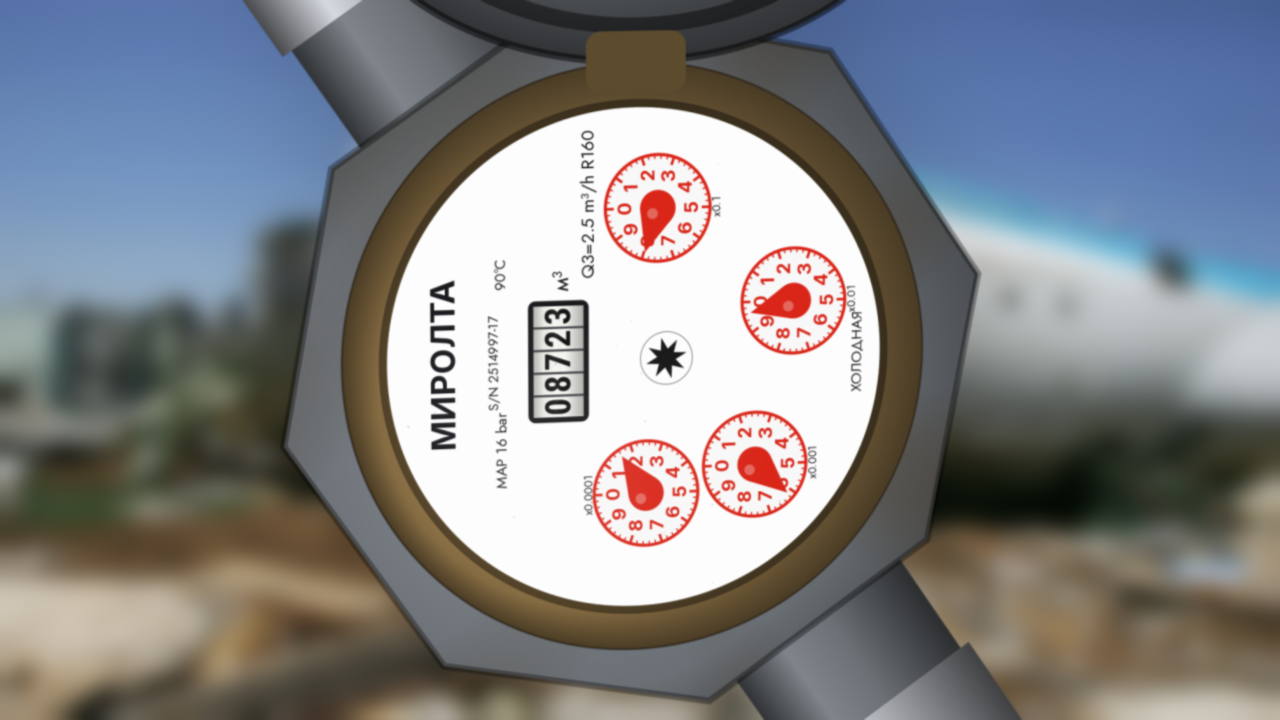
8723.7961 m³
